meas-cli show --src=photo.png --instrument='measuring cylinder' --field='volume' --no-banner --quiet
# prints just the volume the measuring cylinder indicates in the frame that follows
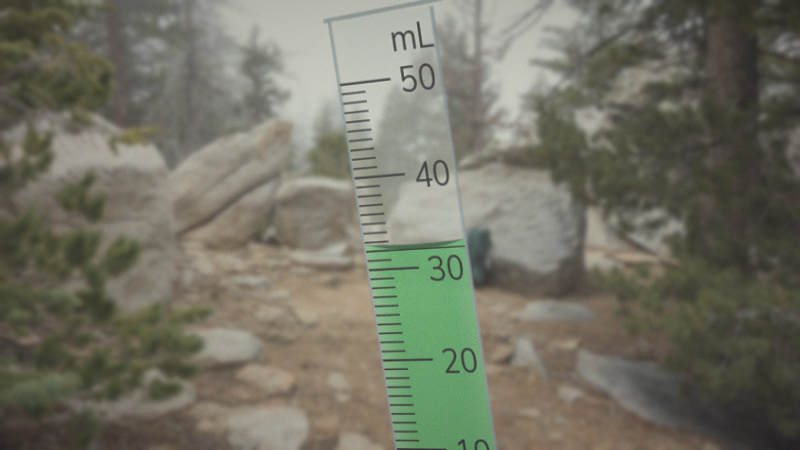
32 mL
